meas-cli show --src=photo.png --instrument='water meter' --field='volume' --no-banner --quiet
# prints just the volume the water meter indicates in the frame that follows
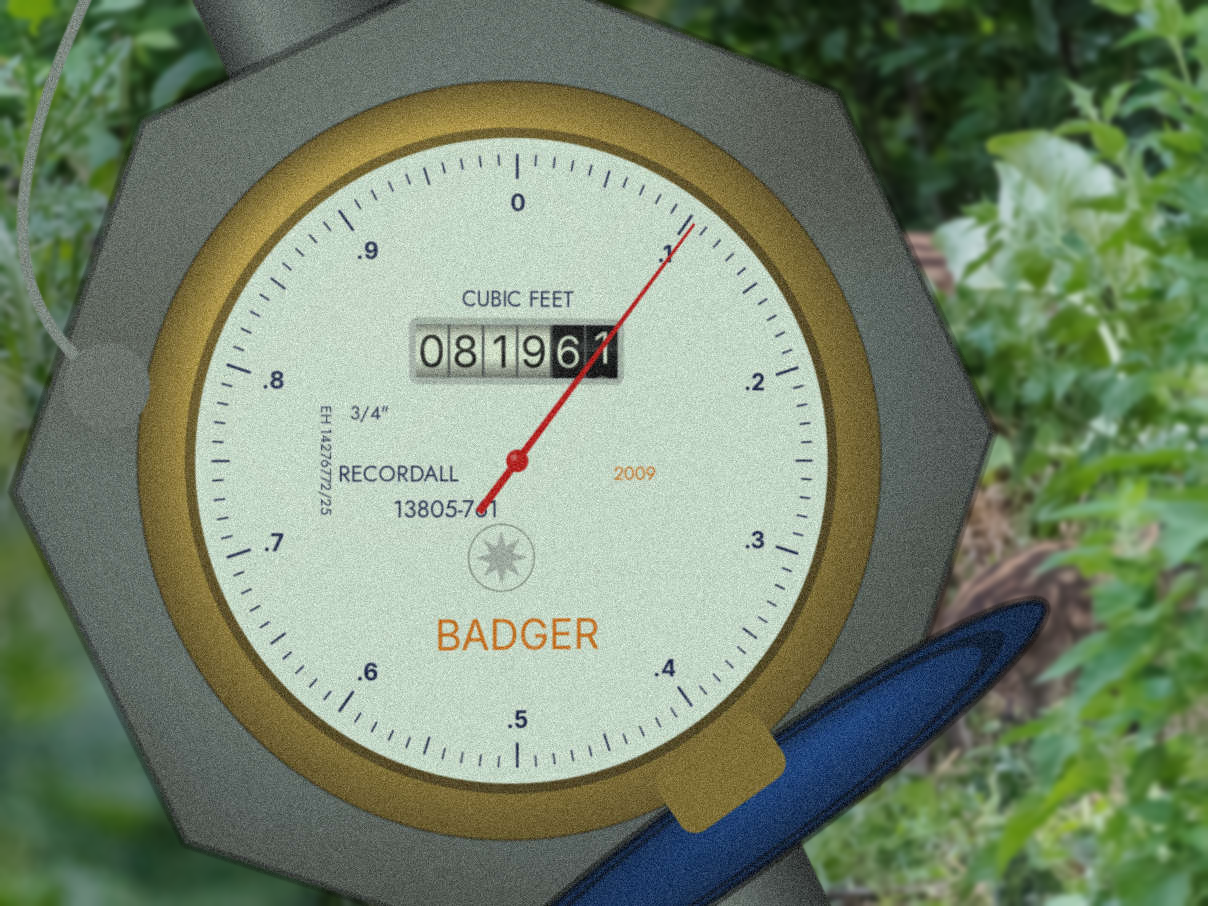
81961.10 ft³
